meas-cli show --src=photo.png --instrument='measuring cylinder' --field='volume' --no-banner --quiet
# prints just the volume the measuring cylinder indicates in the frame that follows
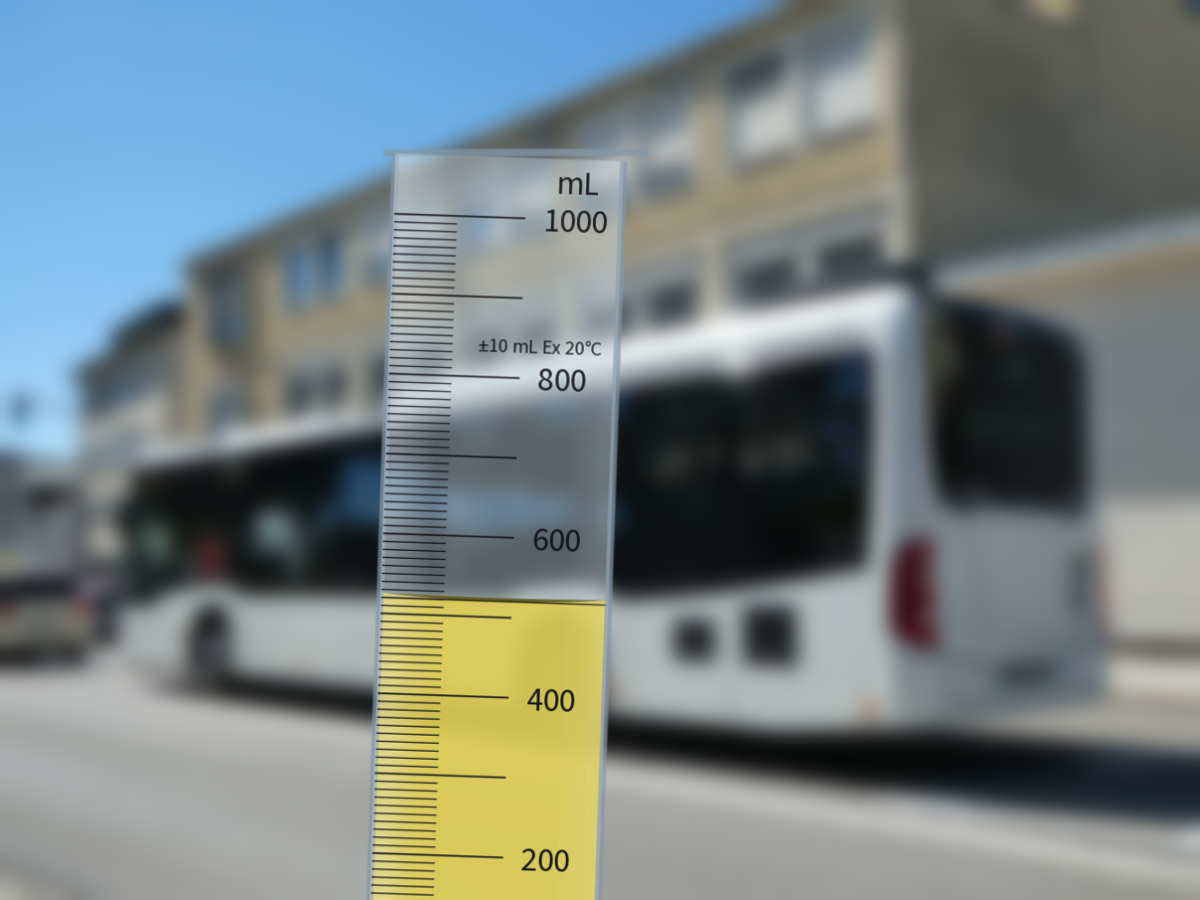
520 mL
